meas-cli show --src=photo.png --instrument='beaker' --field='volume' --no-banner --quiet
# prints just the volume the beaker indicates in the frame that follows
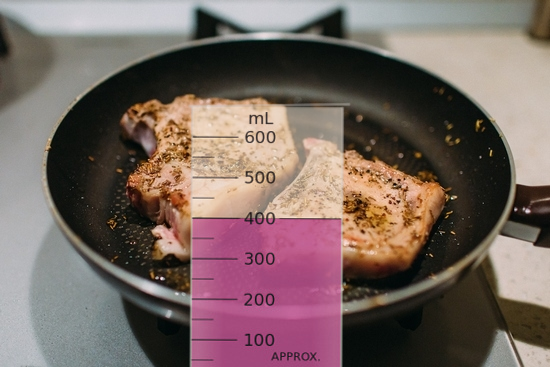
400 mL
